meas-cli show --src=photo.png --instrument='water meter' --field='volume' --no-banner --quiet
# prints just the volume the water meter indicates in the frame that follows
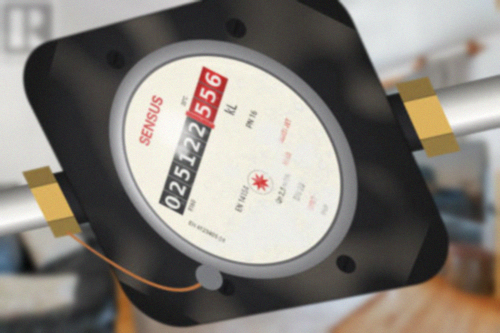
25122.556 kL
